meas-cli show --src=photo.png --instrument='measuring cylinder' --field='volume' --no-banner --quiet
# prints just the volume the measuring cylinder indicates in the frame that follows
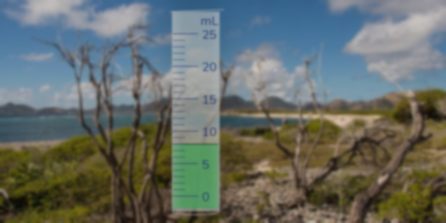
8 mL
